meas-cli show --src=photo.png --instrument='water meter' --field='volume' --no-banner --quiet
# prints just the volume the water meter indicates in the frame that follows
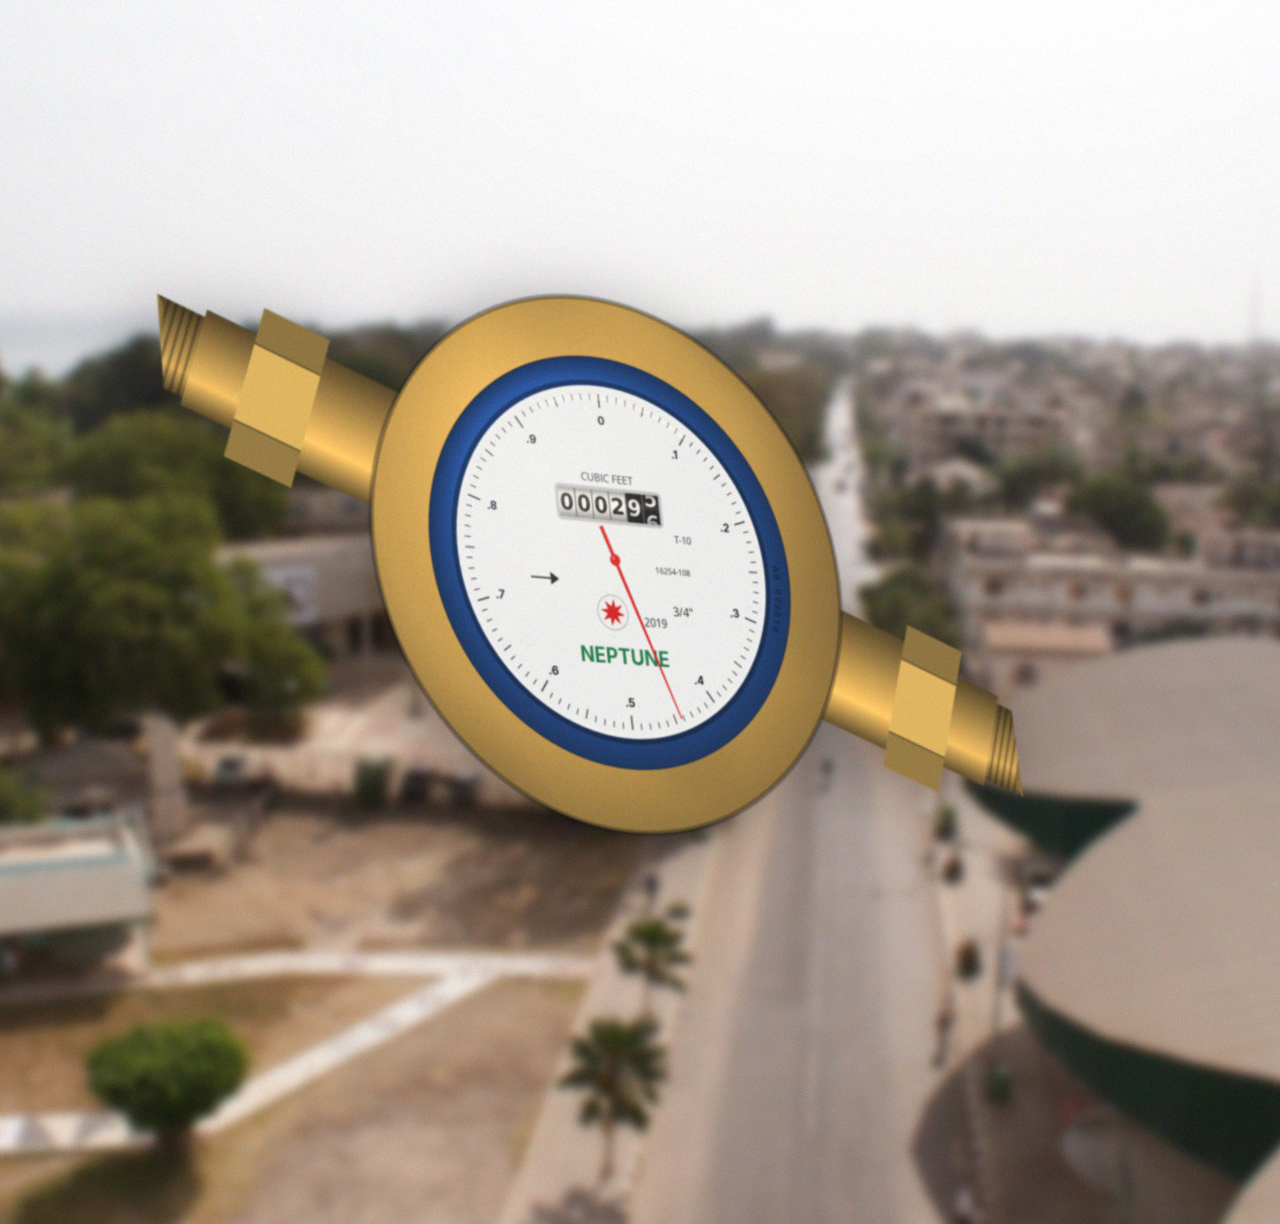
295.44 ft³
